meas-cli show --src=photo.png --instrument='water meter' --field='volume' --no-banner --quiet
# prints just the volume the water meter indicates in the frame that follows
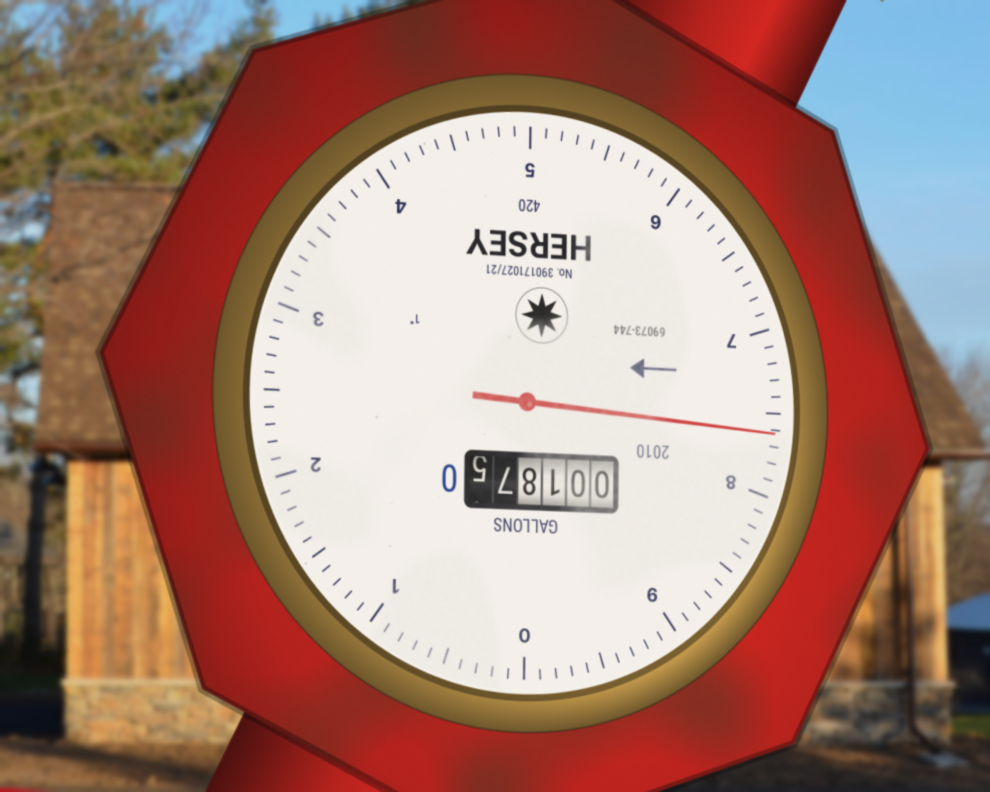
18747.6 gal
